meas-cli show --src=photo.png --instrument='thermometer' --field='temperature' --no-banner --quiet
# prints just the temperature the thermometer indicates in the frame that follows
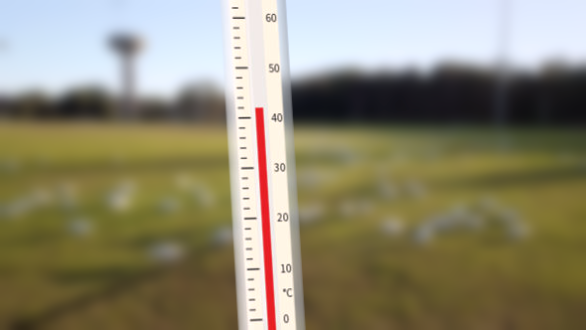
42 °C
